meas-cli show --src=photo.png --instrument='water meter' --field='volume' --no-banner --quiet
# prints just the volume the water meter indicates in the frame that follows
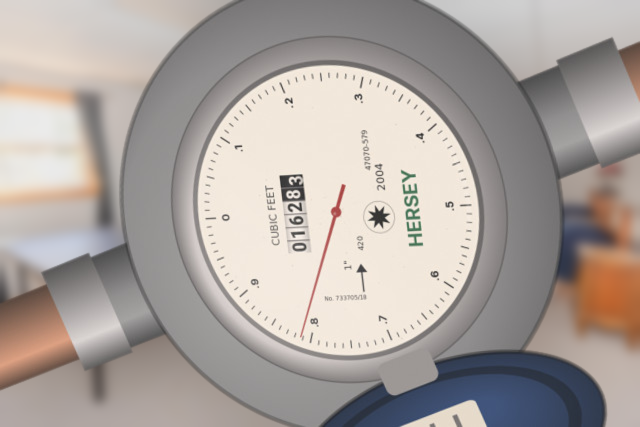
16282.81 ft³
